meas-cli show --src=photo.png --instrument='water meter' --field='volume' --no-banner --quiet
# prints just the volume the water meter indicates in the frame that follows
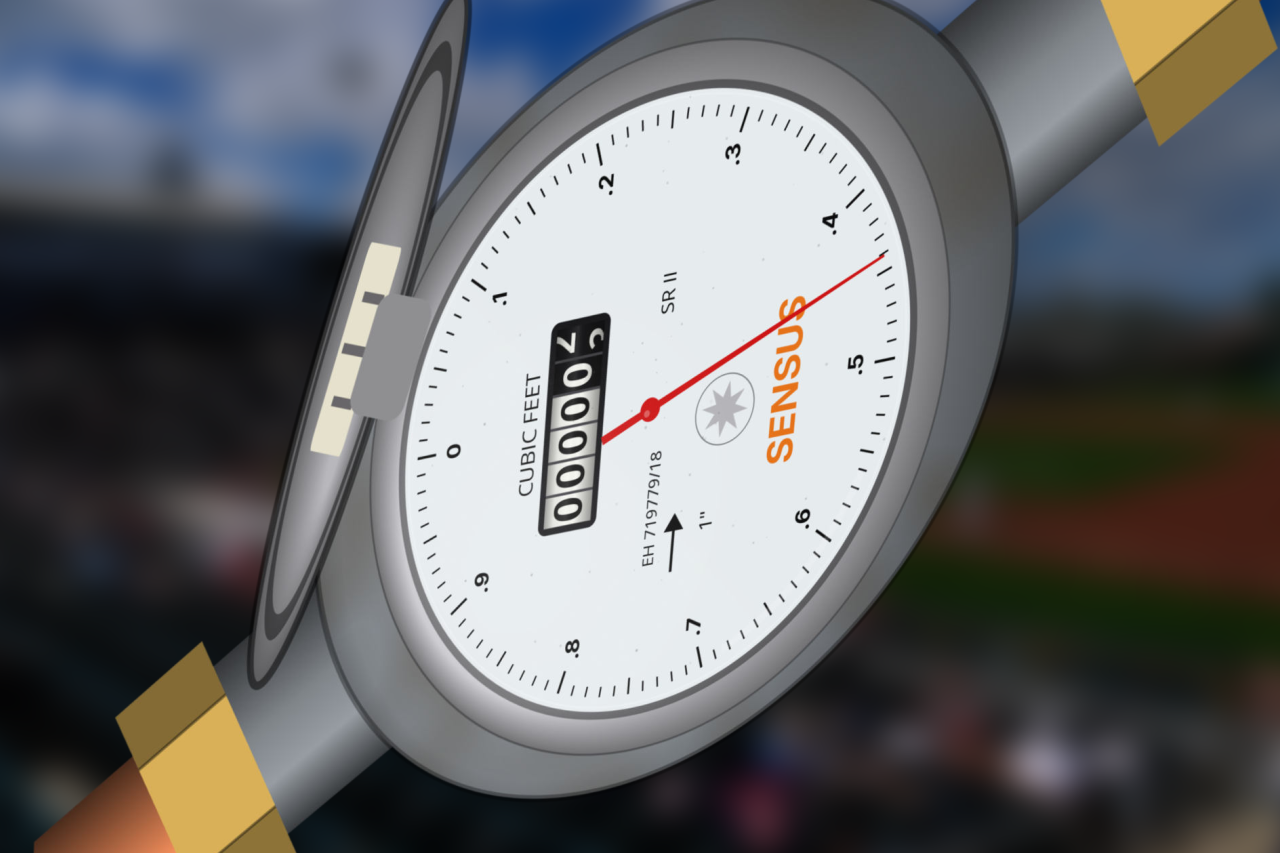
2.44 ft³
